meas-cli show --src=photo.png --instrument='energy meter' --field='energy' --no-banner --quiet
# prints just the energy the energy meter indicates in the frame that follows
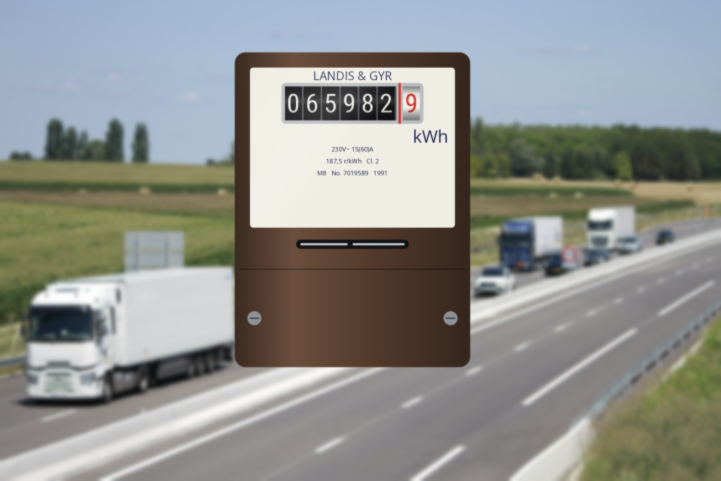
65982.9 kWh
